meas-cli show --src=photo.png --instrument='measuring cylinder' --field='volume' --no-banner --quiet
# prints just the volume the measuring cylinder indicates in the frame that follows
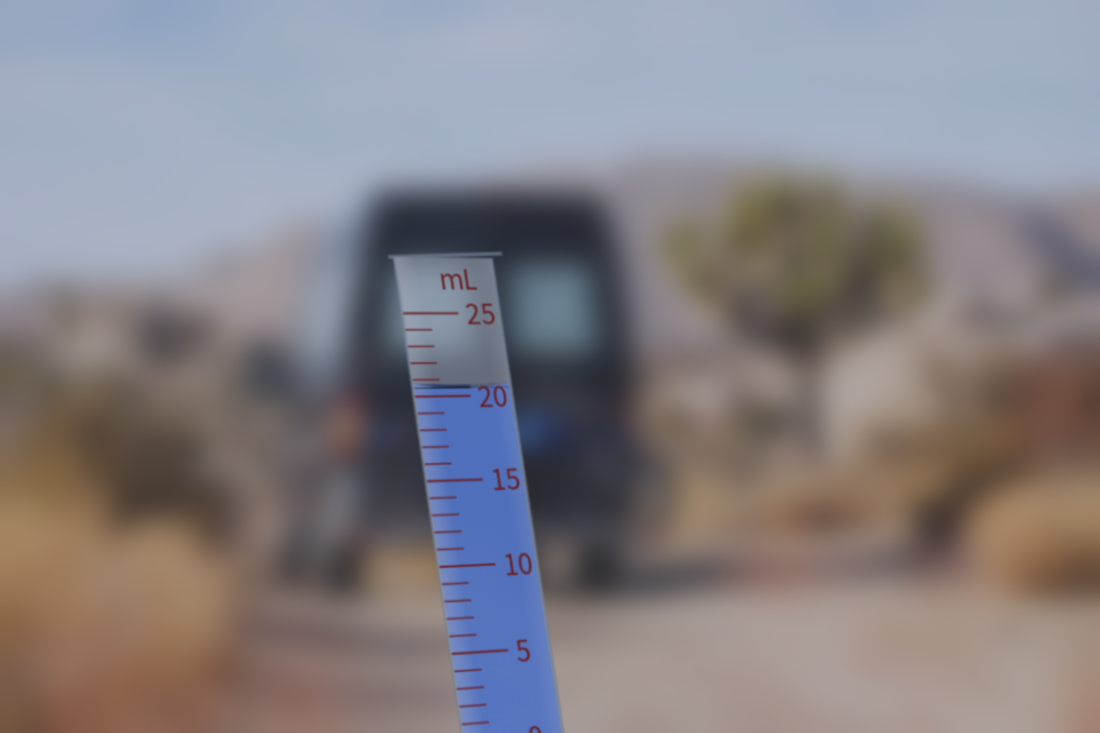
20.5 mL
